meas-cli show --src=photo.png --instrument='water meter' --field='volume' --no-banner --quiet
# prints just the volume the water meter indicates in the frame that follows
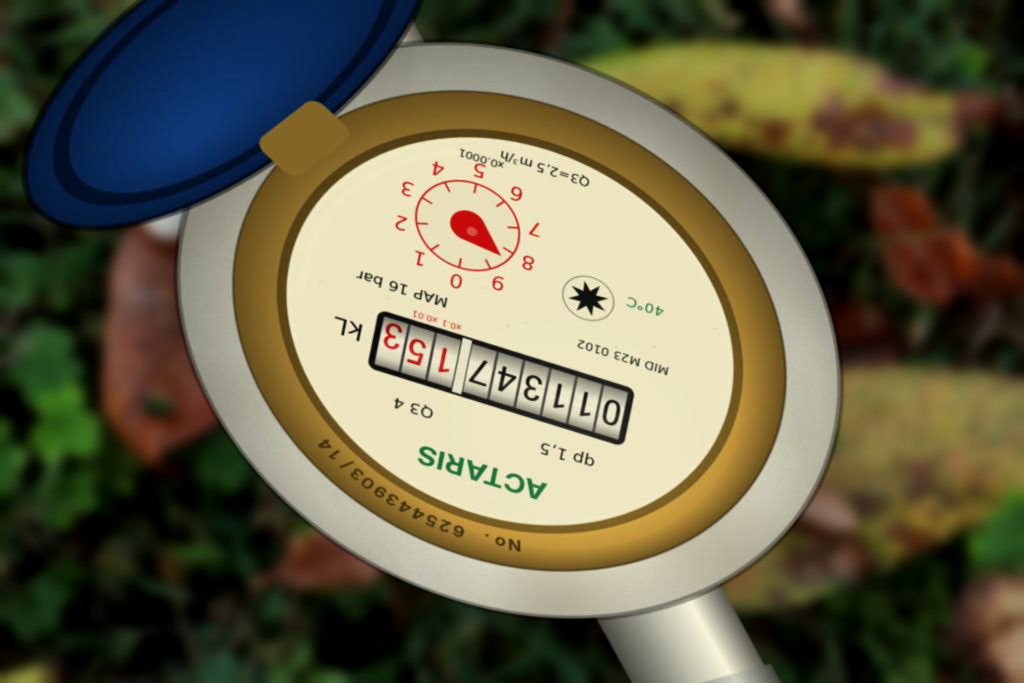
11347.1528 kL
